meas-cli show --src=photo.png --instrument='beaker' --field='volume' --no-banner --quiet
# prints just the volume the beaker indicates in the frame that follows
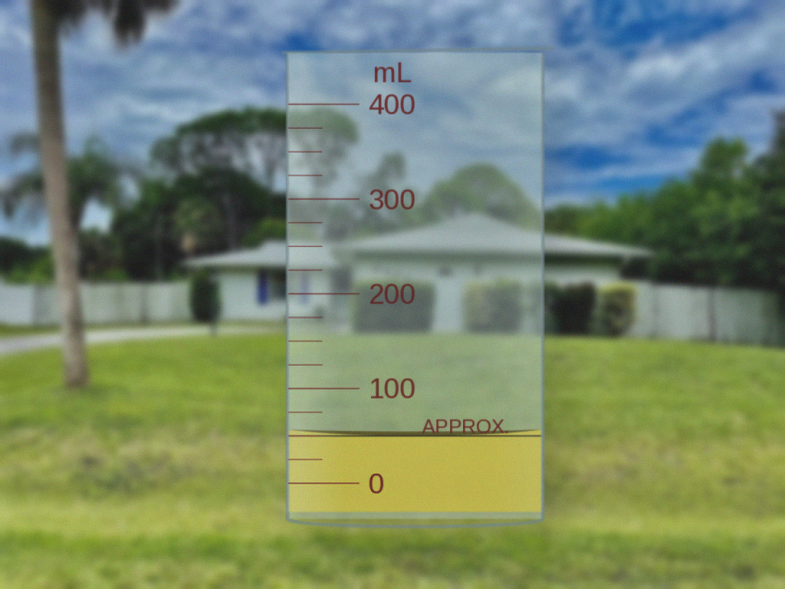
50 mL
